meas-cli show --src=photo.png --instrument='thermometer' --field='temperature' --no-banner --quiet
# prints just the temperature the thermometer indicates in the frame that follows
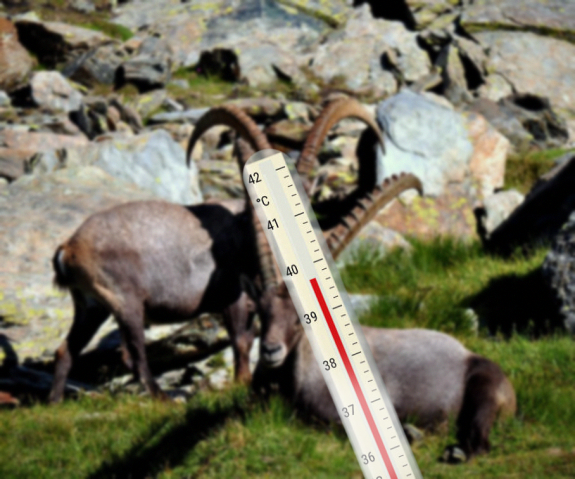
39.7 °C
